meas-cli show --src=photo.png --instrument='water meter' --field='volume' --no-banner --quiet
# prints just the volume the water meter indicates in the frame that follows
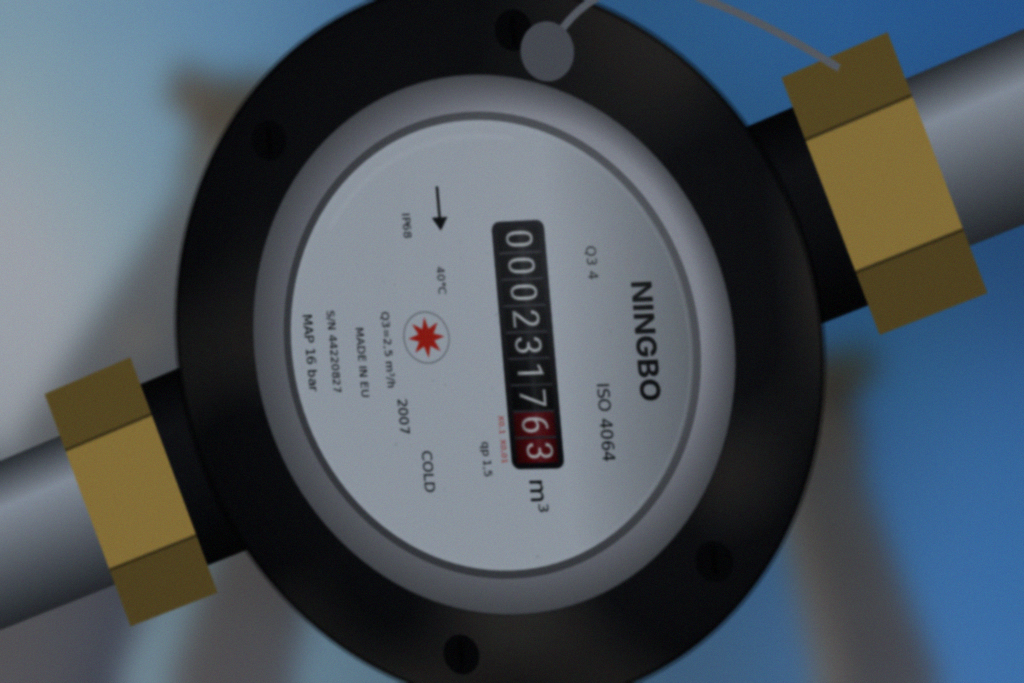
2317.63 m³
